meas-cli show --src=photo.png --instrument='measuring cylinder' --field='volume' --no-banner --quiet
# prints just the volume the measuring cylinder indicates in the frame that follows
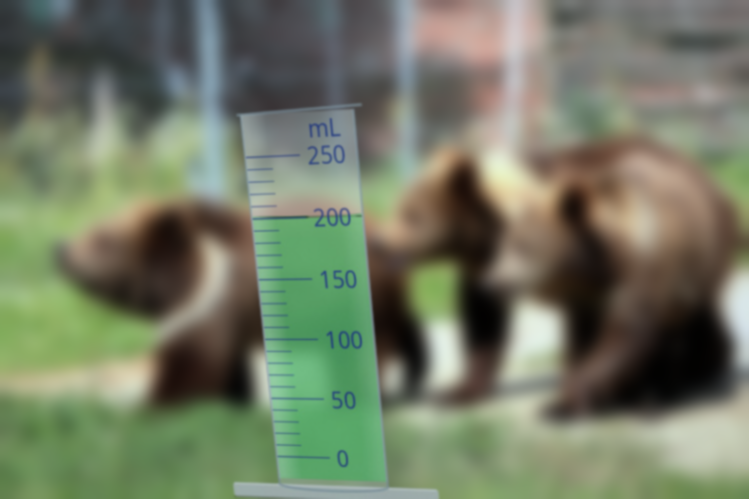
200 mL
